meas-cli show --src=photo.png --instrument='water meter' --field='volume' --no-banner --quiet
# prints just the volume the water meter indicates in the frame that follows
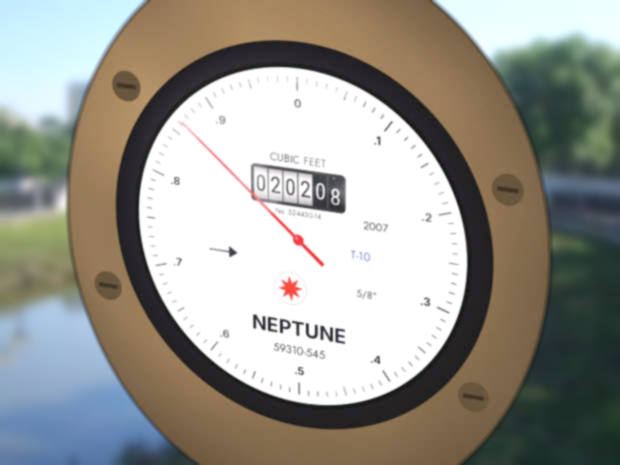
20207.86 ft³
